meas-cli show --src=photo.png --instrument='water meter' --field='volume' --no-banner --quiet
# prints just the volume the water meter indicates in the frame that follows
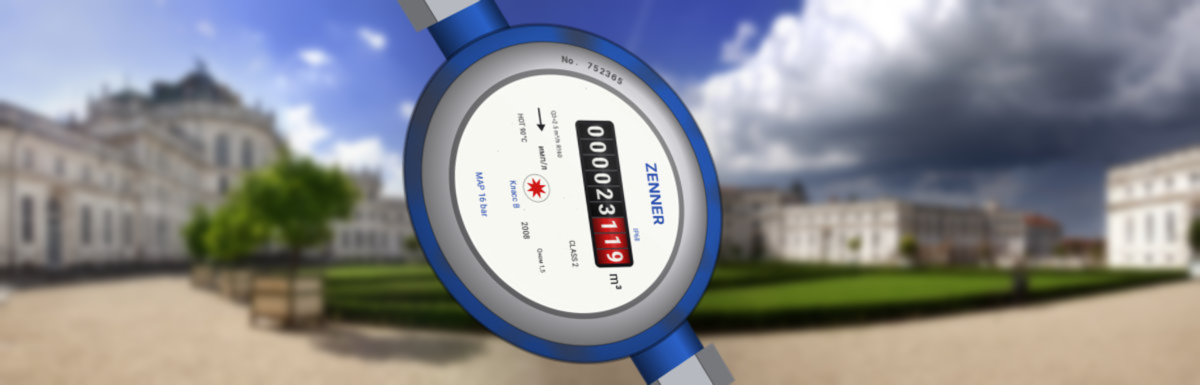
23.119 m³
